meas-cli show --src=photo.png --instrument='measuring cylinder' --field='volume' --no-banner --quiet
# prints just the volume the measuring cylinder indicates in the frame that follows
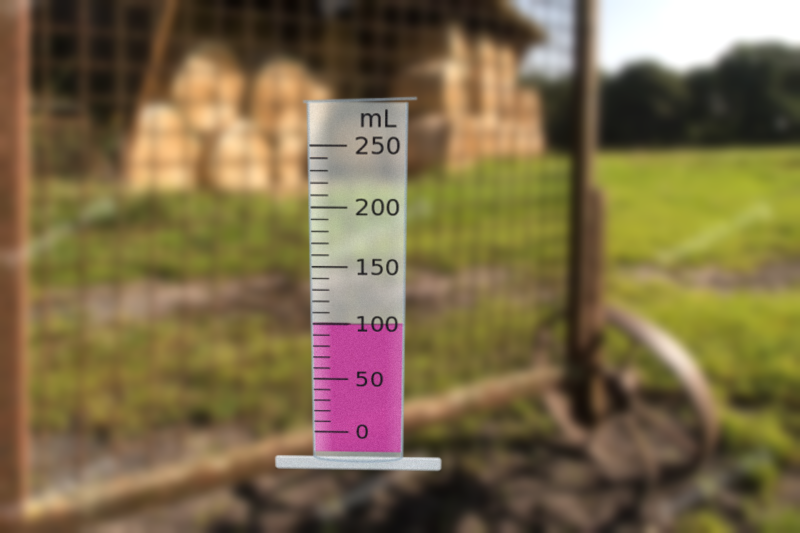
100 mL
